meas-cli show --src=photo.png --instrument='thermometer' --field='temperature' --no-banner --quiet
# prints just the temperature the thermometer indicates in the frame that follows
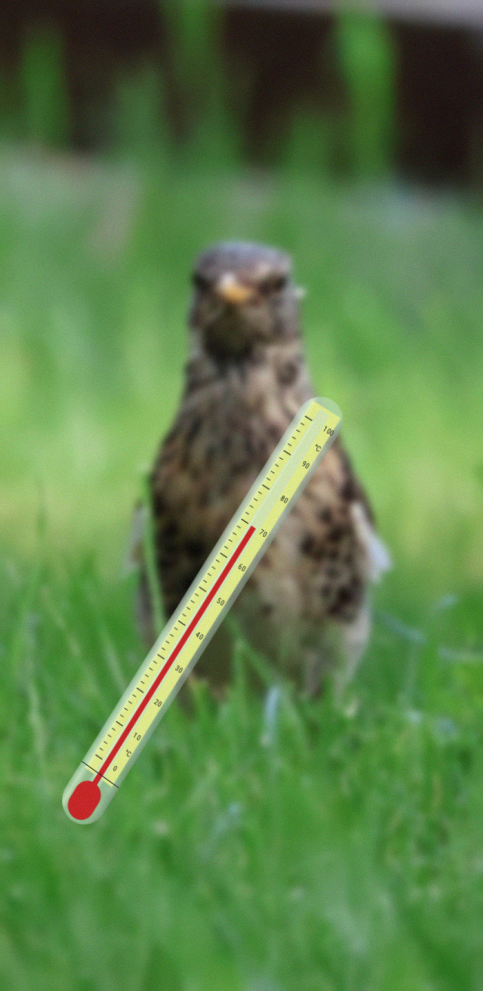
70 °C
